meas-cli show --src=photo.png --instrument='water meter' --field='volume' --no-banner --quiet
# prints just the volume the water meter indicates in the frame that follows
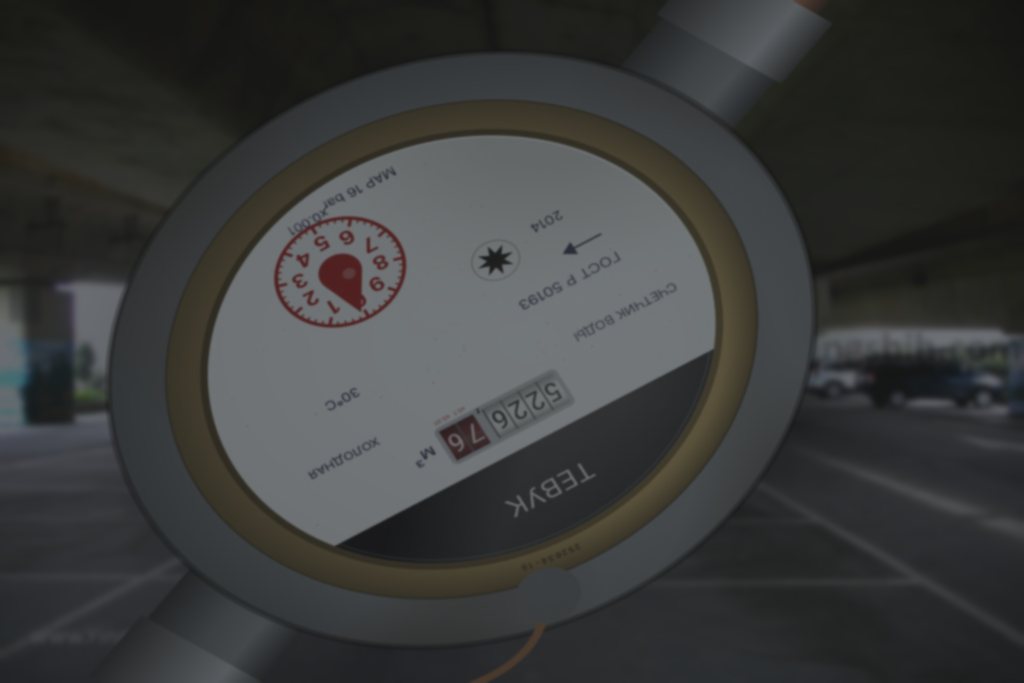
5226.760 m³
